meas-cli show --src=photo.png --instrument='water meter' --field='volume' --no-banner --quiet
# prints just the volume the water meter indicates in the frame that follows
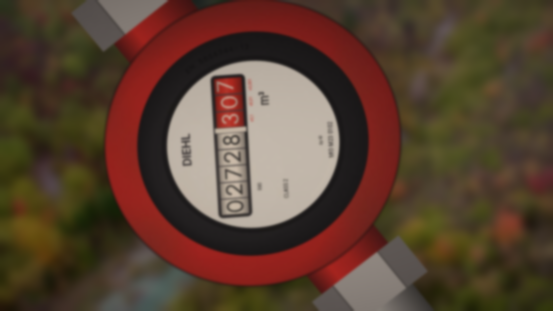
2728.307 m³
